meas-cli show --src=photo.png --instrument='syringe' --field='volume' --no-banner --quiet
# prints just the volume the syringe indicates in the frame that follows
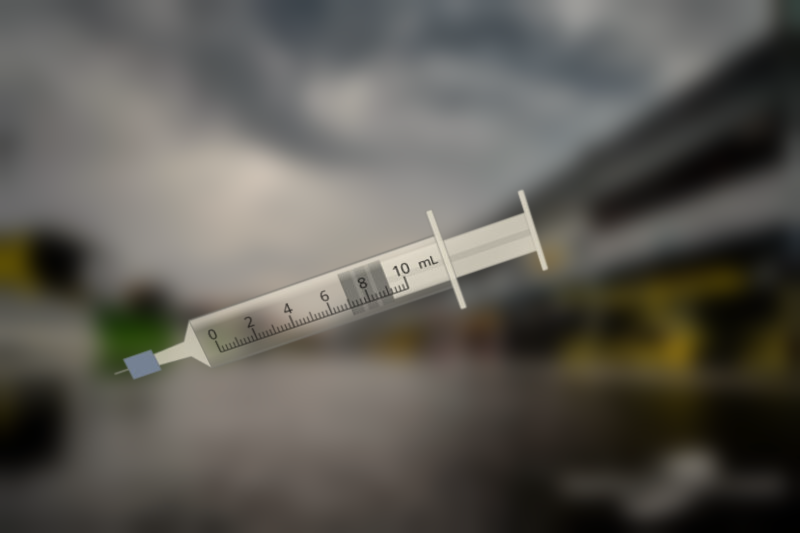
7 mL
